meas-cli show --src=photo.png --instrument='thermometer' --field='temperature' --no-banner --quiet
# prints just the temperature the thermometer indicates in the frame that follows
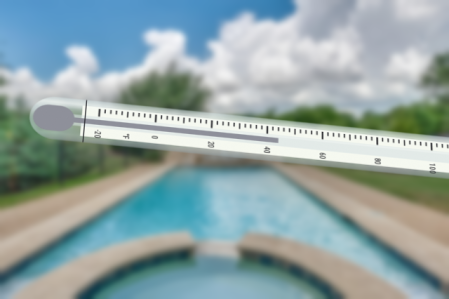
44 °F
